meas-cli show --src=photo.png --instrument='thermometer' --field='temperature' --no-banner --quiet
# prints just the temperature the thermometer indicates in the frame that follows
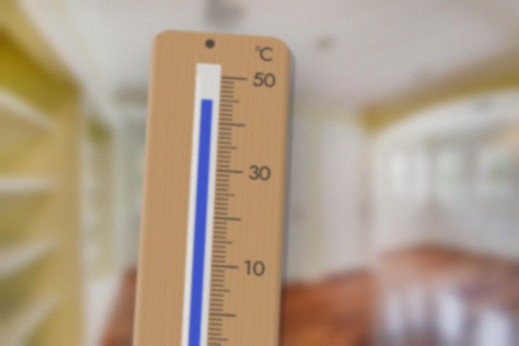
45 °C
